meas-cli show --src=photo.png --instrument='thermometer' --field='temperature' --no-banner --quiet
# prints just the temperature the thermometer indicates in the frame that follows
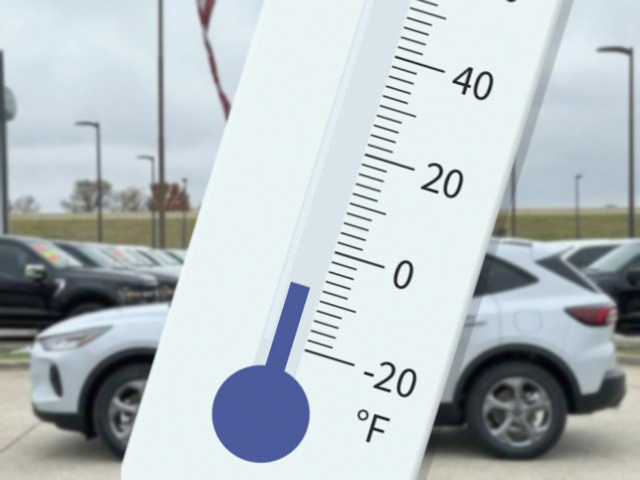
-8 °F
